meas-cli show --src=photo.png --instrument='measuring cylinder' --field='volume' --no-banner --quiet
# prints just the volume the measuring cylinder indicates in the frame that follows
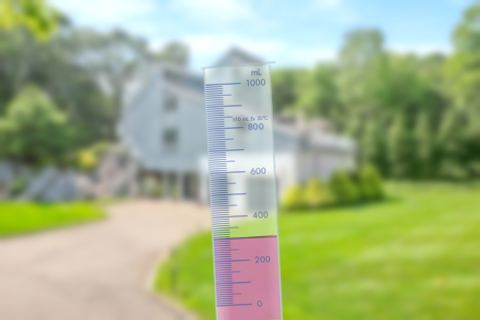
300 mL
